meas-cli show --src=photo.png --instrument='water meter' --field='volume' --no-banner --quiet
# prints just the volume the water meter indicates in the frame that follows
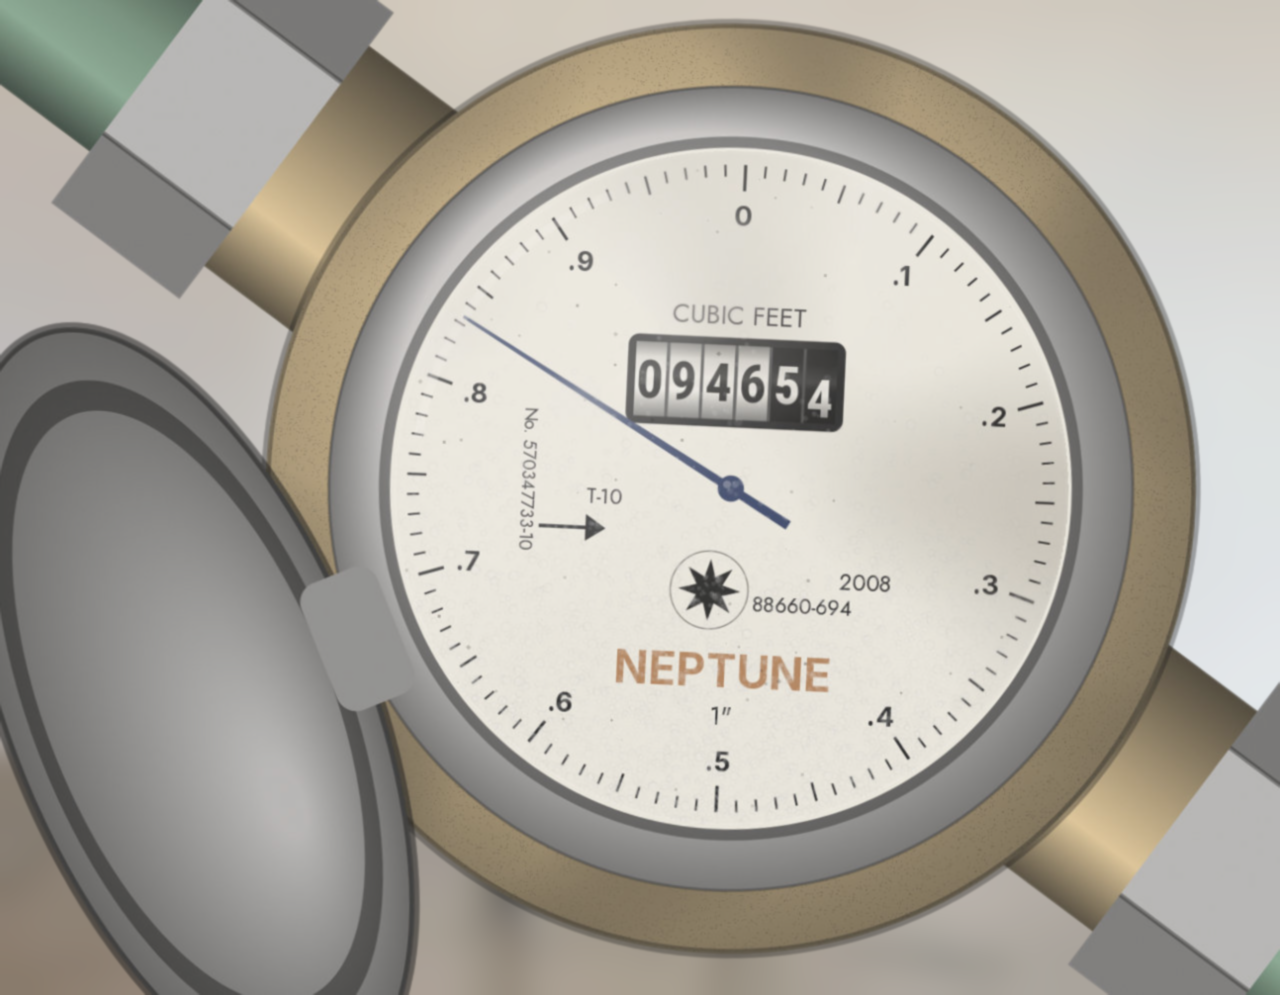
94653.83 ft³
